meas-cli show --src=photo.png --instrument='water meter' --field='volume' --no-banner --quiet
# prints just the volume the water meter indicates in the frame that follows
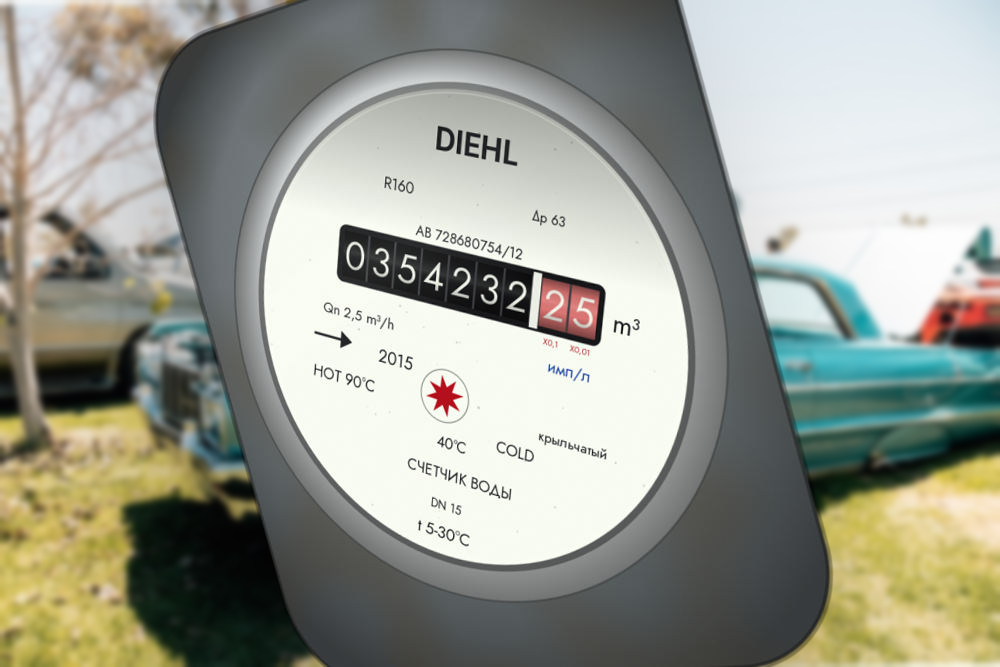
354232.25 m³
